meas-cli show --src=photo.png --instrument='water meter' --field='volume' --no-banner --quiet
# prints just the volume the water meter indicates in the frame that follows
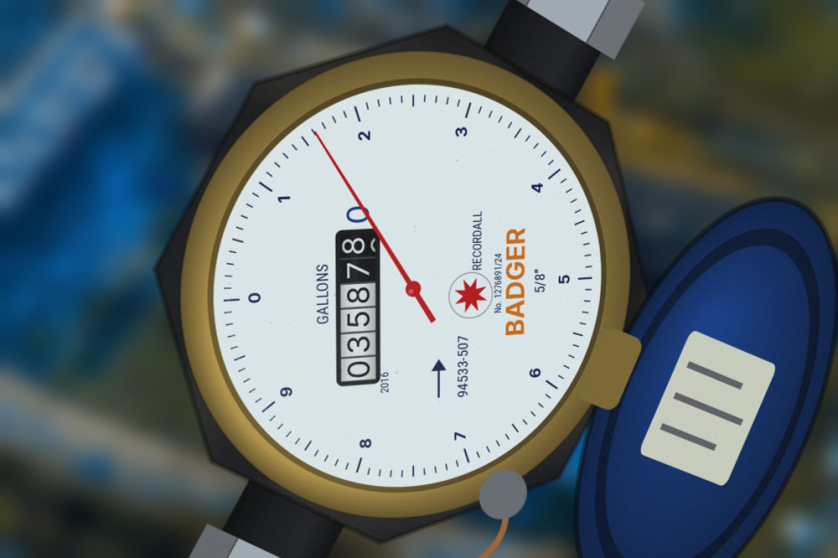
358781.6 gal
